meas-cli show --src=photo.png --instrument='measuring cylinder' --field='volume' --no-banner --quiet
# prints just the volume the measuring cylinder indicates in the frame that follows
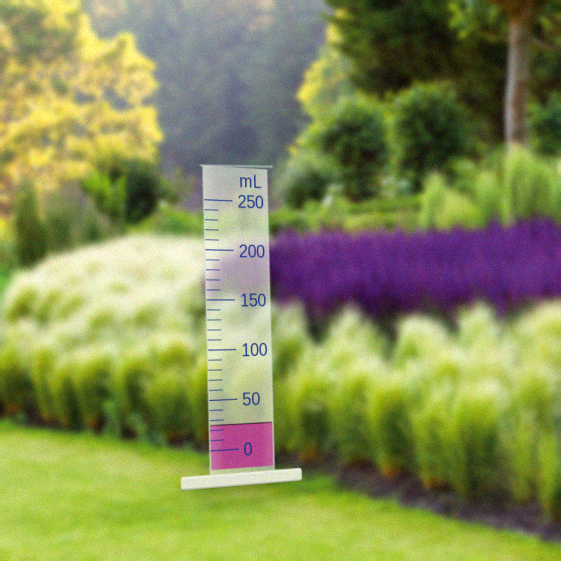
25 mL
